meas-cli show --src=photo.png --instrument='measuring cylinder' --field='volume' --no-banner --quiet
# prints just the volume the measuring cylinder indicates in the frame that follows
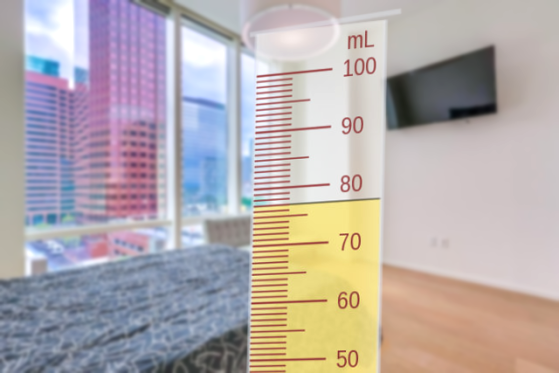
77 mL
